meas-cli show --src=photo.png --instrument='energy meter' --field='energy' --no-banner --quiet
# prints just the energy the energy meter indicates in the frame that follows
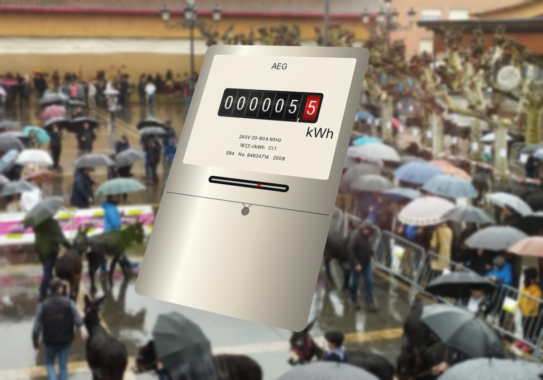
5.5 kWh
